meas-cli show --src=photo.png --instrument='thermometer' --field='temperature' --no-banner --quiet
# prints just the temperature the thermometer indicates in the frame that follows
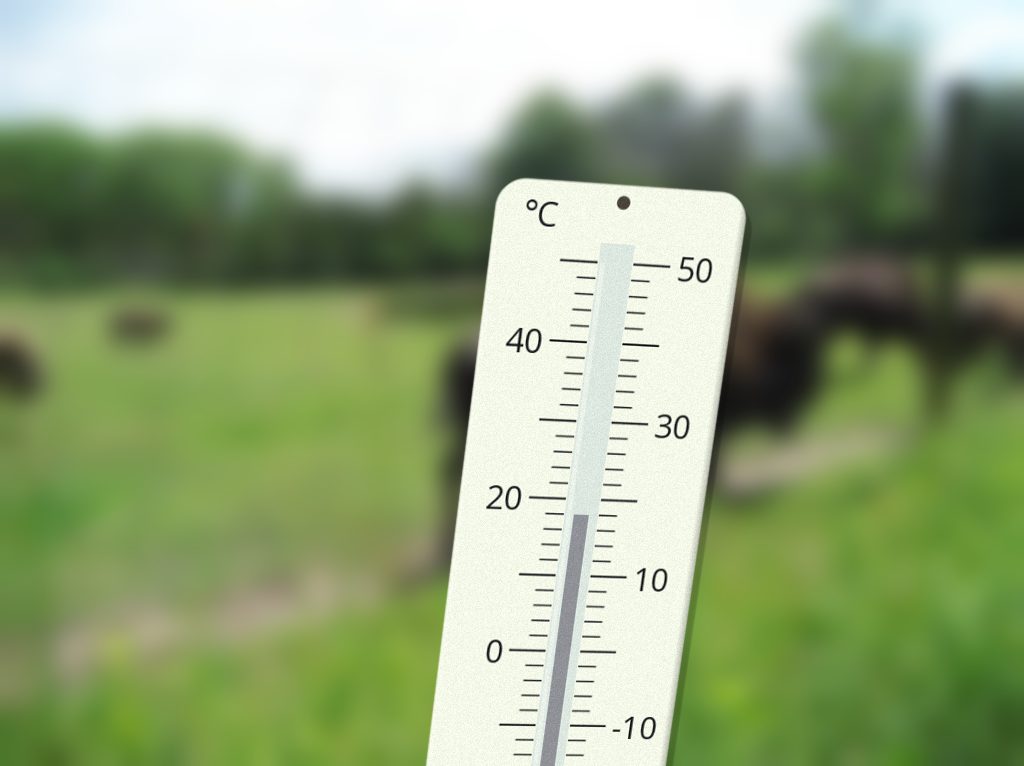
18 °C
